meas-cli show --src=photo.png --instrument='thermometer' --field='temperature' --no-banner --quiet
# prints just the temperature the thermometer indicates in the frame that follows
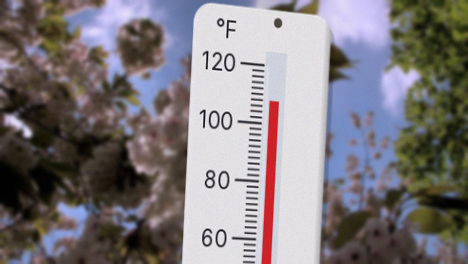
108 °F
